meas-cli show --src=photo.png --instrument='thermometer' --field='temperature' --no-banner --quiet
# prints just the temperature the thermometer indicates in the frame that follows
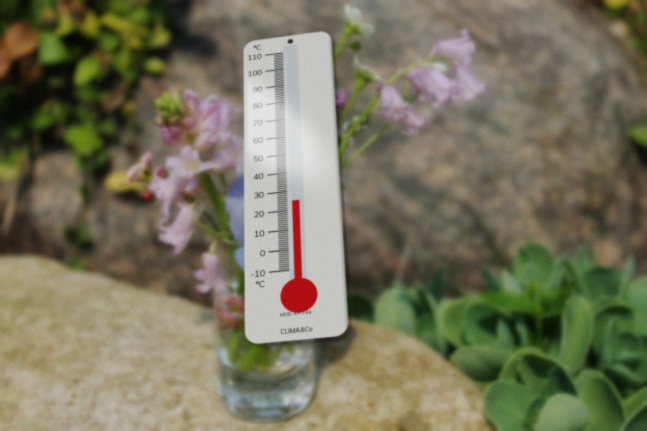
25 °C
